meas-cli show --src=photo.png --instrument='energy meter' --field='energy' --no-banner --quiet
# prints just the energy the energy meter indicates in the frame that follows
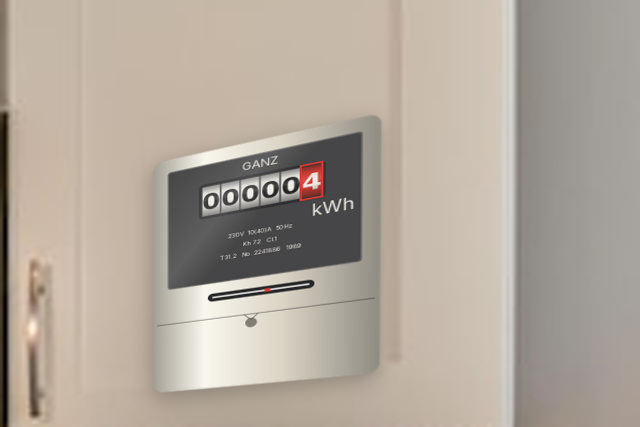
0.4 kWh
